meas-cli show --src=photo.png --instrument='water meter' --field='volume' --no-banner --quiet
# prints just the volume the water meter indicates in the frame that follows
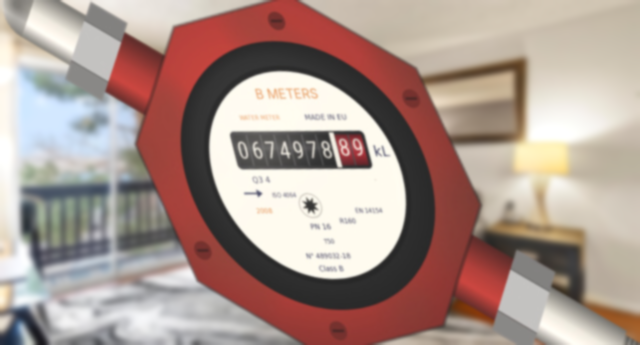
674978.89 kL
